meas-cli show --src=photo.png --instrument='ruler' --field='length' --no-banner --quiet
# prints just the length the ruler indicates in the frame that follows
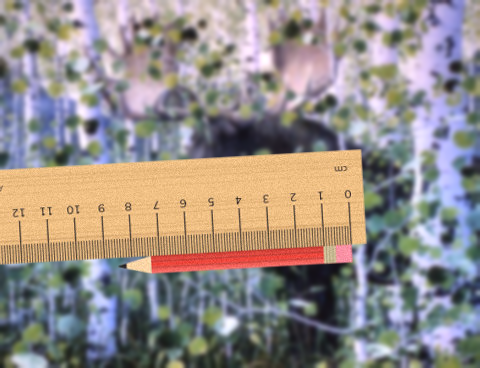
8.5 cm
